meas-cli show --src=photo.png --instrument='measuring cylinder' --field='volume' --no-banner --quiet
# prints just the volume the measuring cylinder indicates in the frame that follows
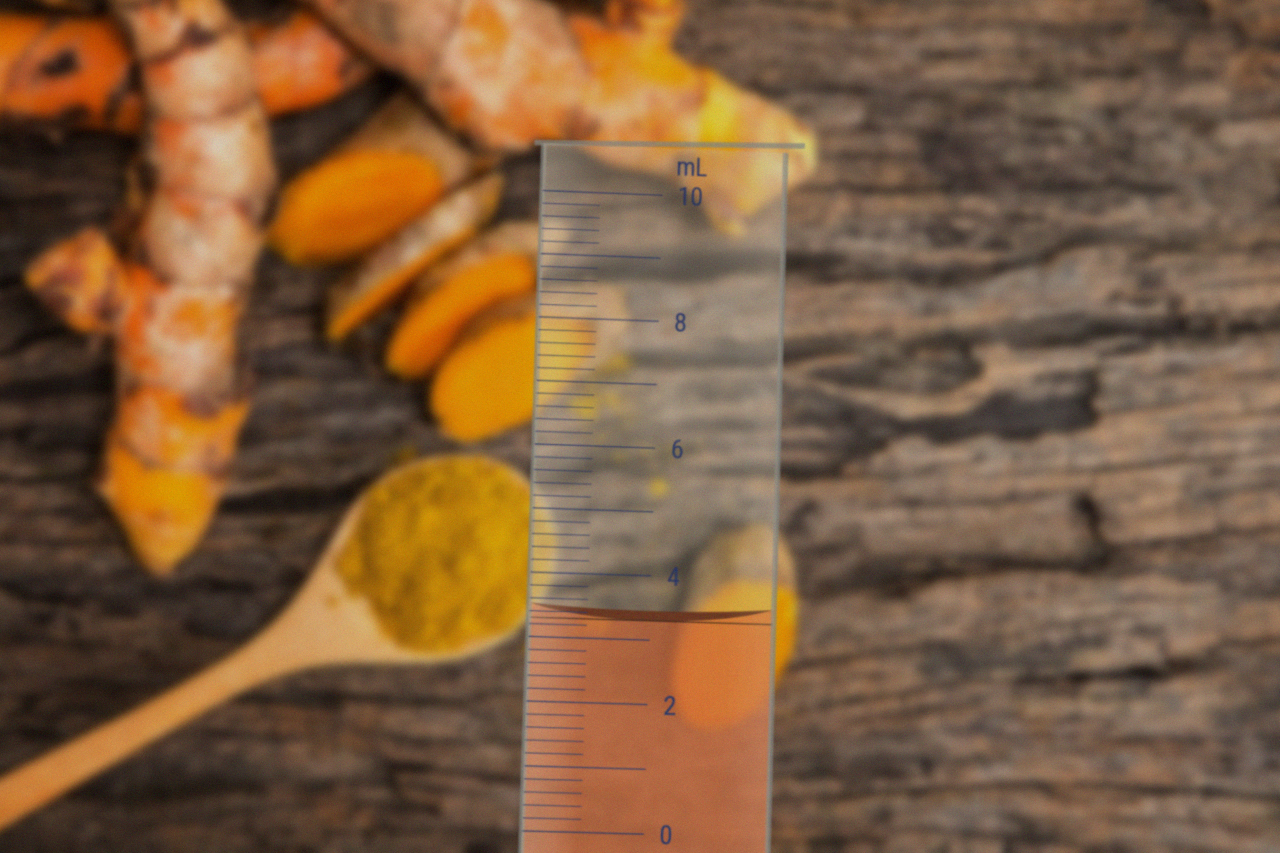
3.3 mL
